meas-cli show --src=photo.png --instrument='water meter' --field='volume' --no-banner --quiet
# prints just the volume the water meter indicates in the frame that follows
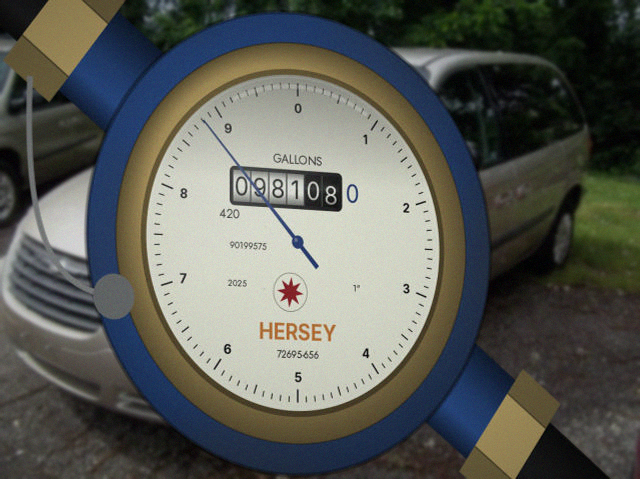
981078.8 gal
